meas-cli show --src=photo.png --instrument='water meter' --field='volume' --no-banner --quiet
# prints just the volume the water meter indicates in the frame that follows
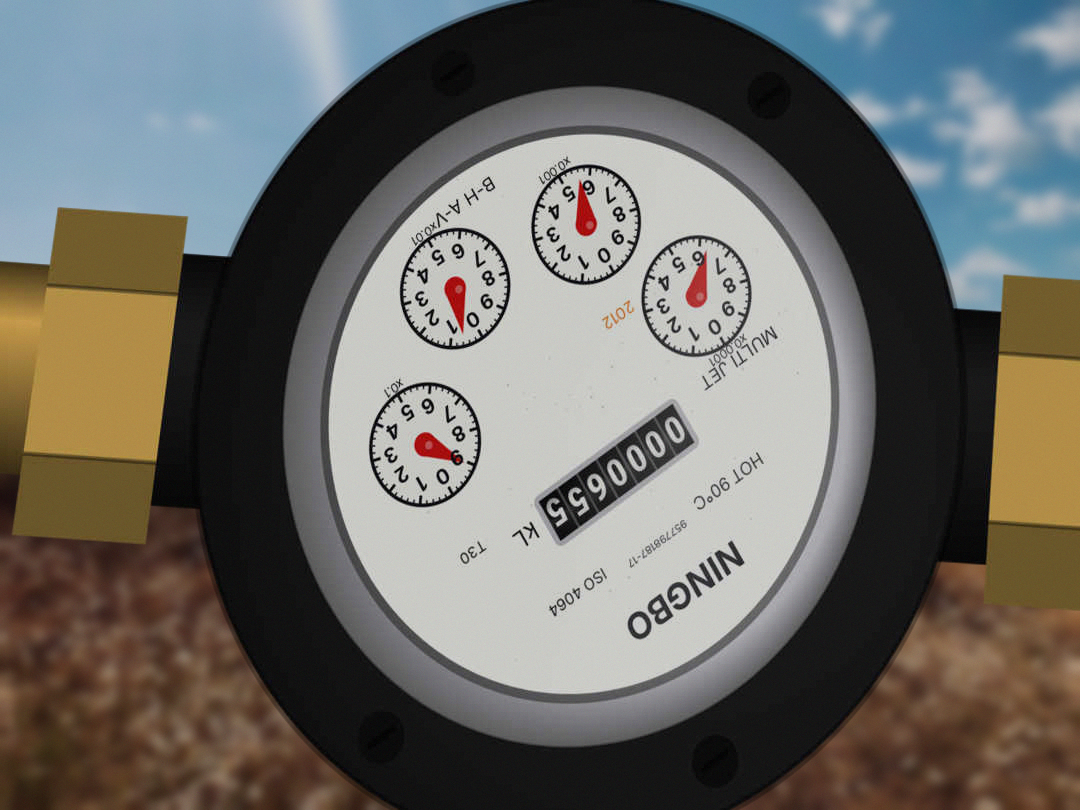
654.9056 kL
